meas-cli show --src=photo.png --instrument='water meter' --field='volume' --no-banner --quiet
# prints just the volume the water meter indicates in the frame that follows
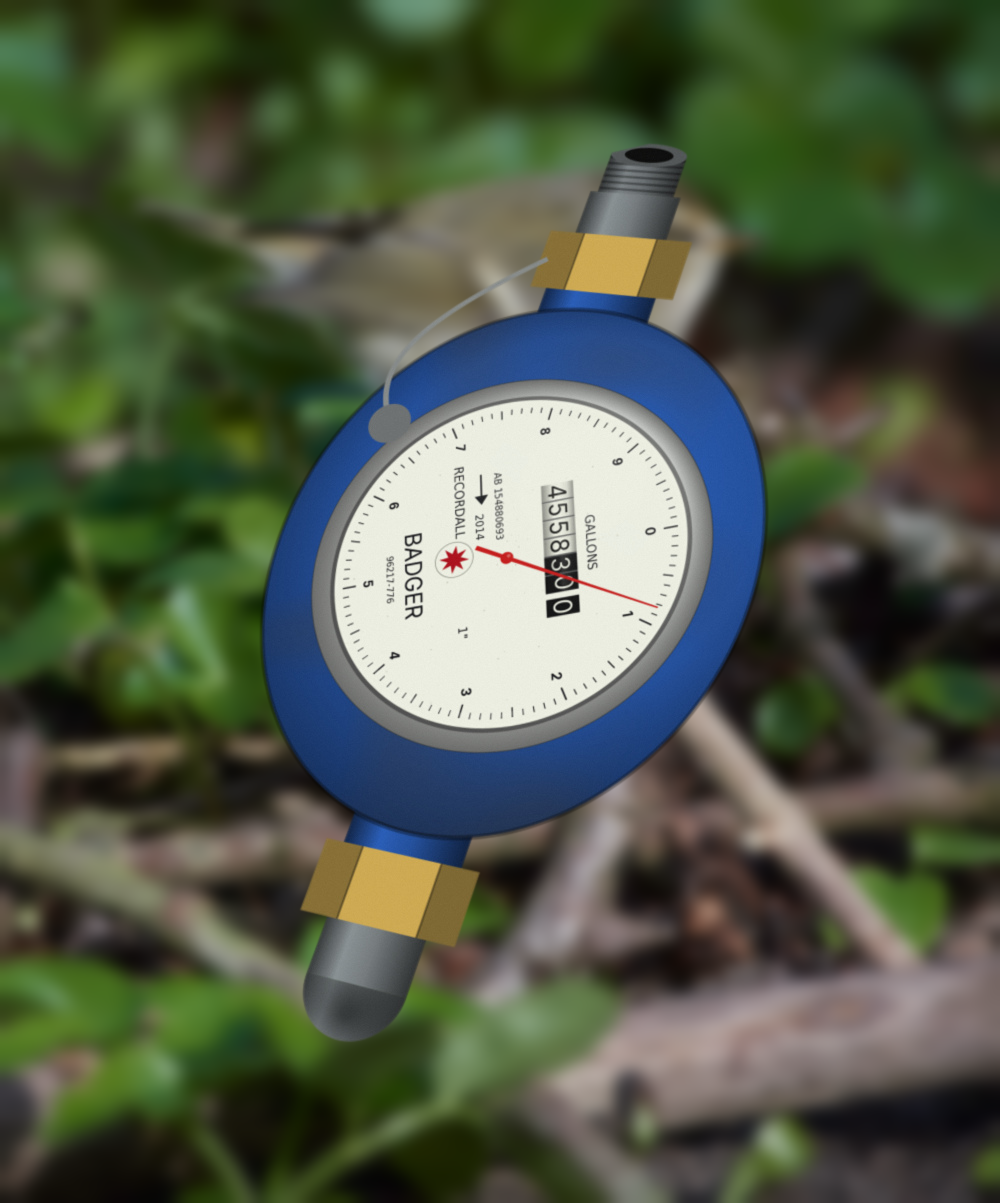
4558300.8 gal
